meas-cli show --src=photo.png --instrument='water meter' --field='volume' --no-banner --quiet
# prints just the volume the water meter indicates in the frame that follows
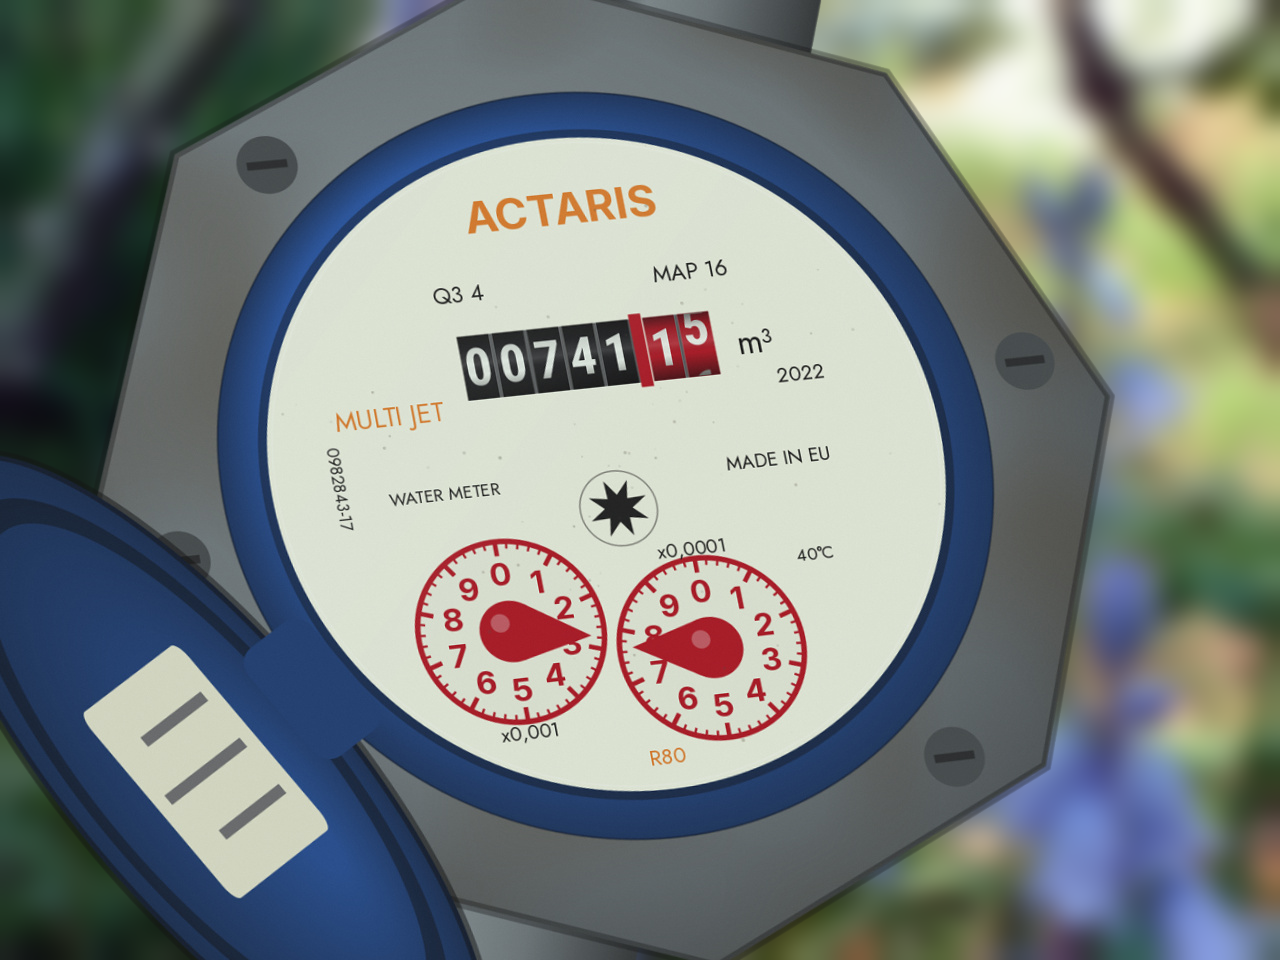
741.1527 m³
